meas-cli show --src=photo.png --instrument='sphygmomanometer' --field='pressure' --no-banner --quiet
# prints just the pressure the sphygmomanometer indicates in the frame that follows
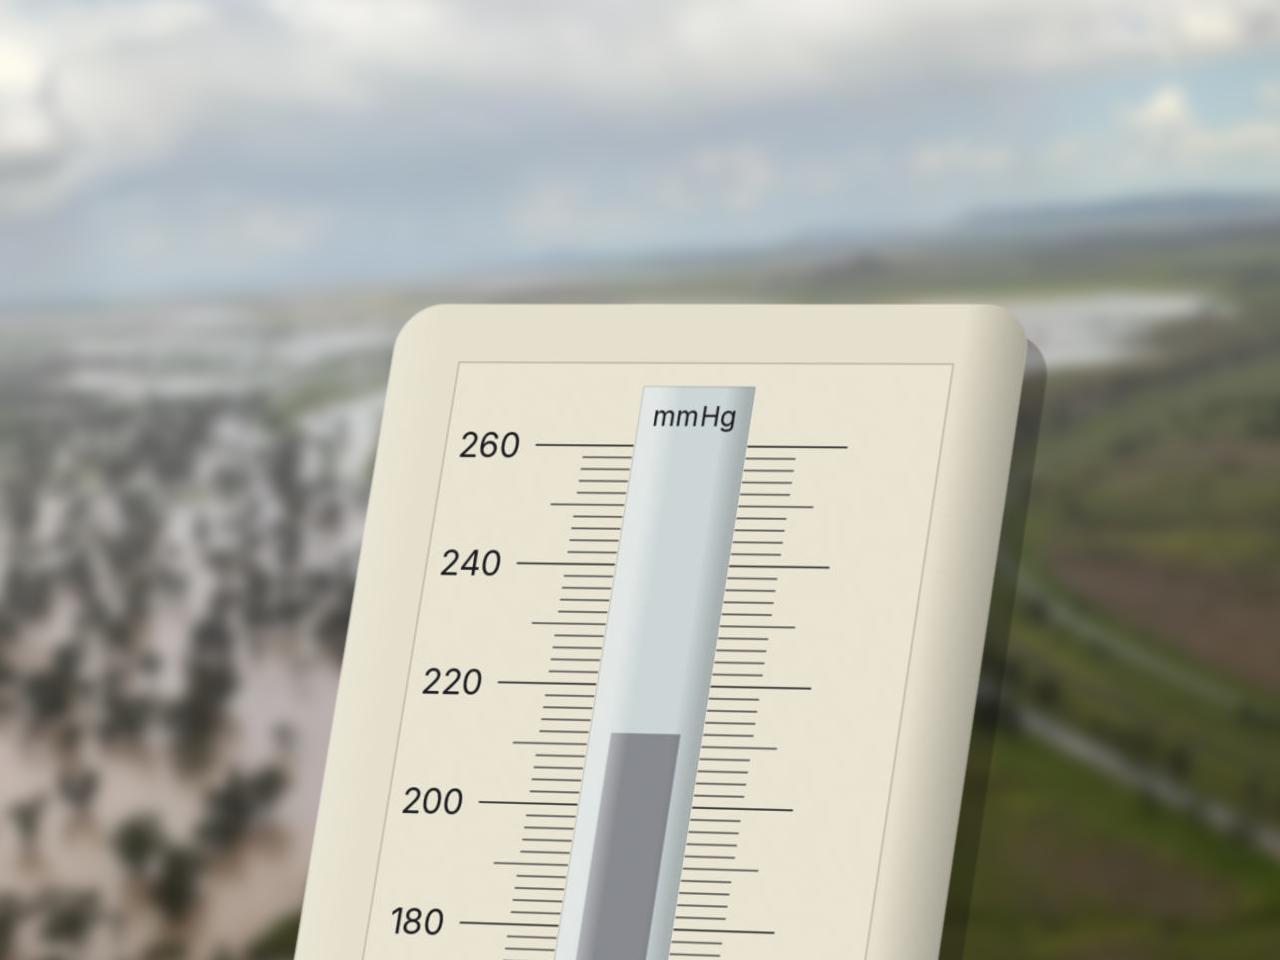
212 mmHg
